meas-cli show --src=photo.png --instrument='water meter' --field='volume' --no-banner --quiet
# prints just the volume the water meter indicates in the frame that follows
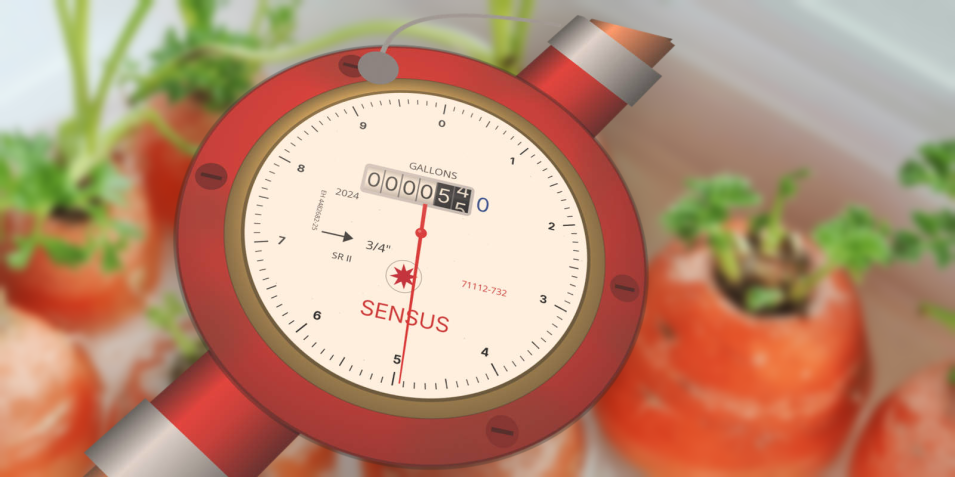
544.9 gal
